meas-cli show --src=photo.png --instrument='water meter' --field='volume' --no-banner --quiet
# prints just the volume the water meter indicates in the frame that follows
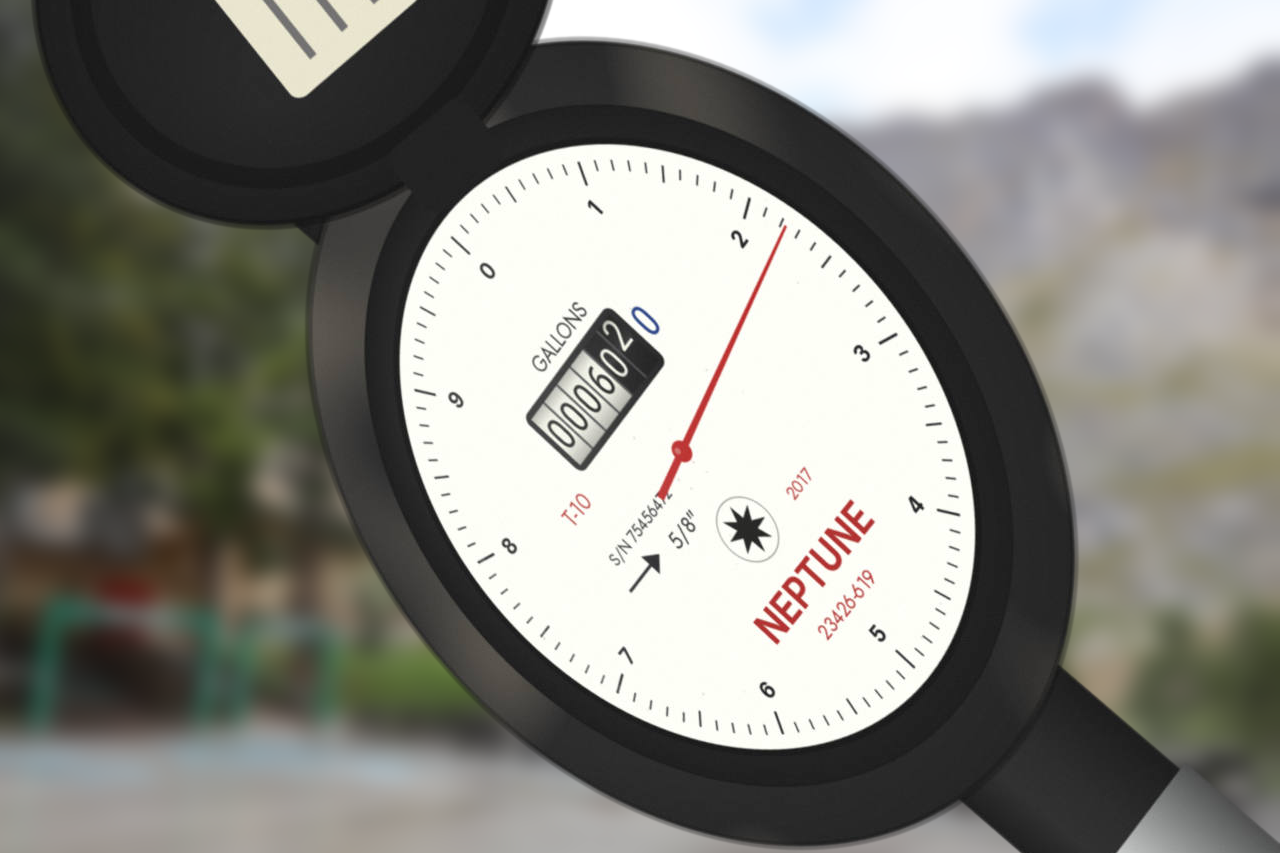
6022.2 gal
